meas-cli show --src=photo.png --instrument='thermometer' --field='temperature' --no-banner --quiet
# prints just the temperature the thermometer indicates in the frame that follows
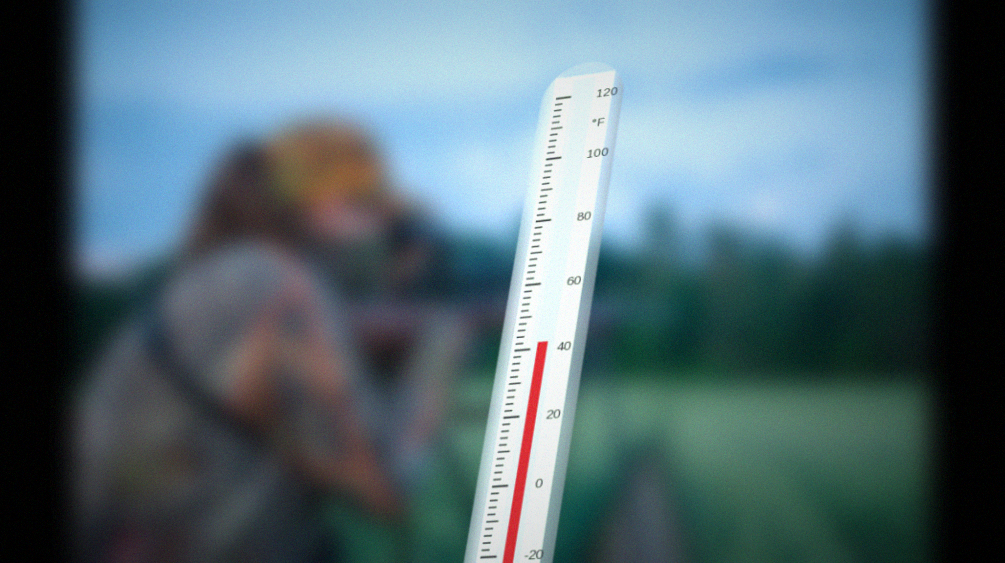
42 °F
